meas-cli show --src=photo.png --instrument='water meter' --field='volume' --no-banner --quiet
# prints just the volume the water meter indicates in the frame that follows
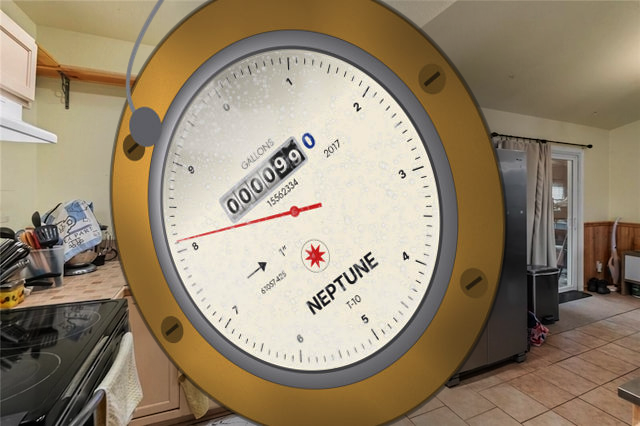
988.1 gal
